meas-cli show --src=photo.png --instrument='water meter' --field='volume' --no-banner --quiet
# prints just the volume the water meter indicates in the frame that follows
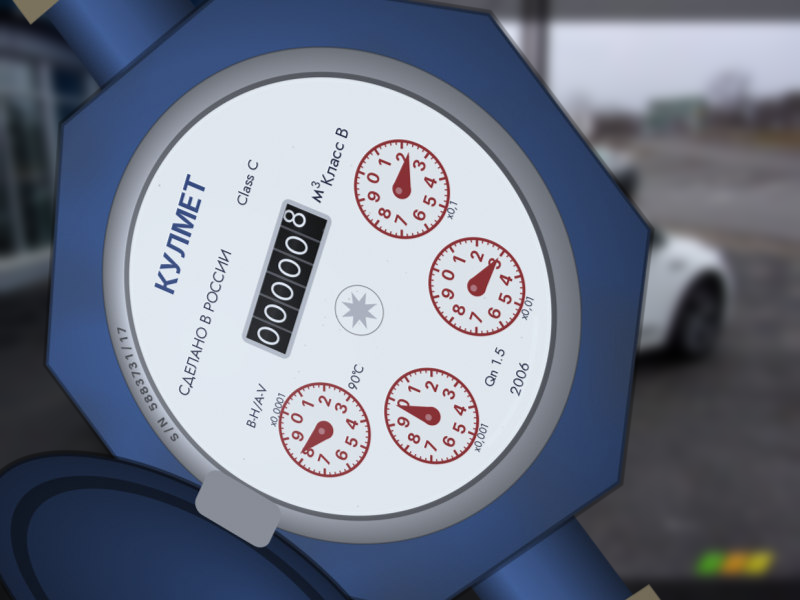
8.2298 m³
